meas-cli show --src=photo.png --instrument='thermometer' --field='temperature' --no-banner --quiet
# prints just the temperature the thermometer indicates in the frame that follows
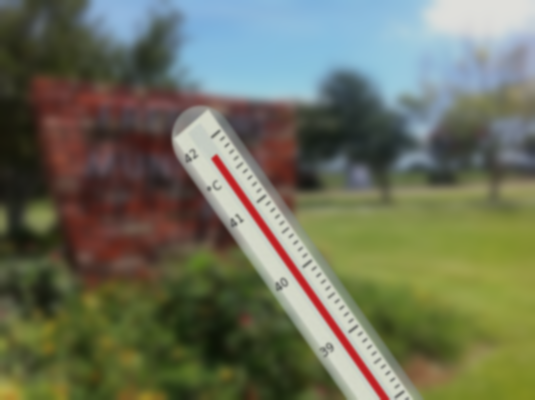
41.8 °C
